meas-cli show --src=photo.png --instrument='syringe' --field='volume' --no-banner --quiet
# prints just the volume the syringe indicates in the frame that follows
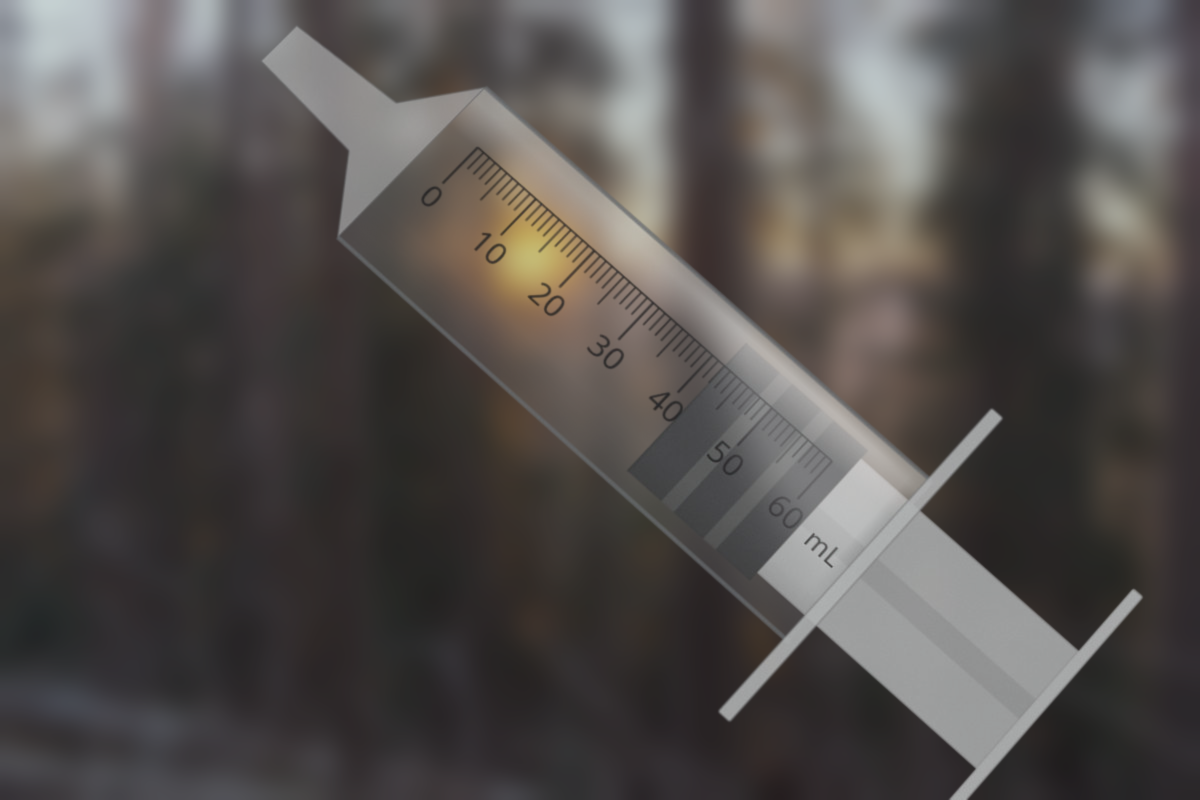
42 mL
